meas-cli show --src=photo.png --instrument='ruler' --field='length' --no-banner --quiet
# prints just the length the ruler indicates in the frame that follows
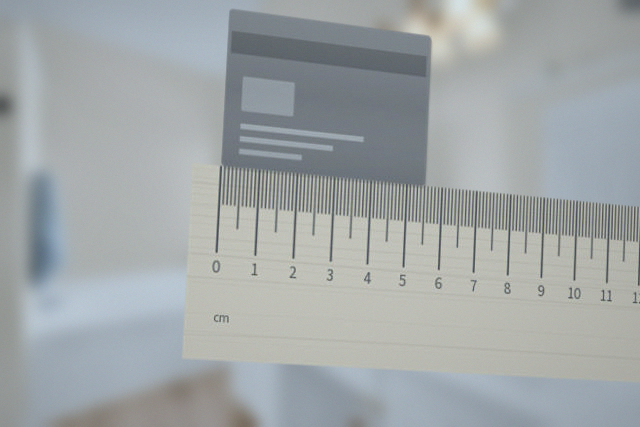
5.5 cm
